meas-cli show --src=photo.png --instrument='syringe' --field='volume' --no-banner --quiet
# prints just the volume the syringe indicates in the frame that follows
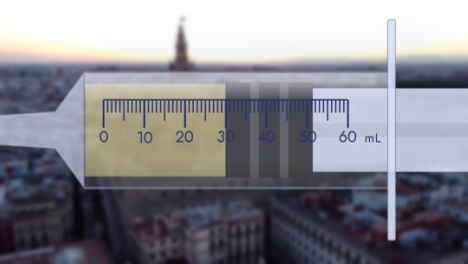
30 mL
